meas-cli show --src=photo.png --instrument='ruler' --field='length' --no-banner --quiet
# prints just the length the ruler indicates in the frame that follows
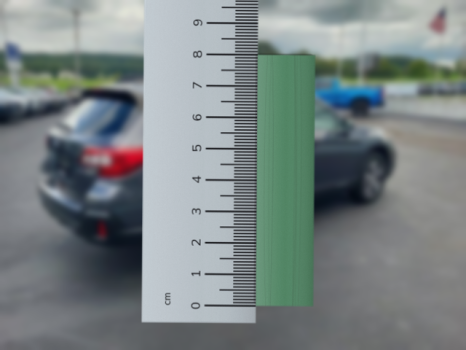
8 cm
